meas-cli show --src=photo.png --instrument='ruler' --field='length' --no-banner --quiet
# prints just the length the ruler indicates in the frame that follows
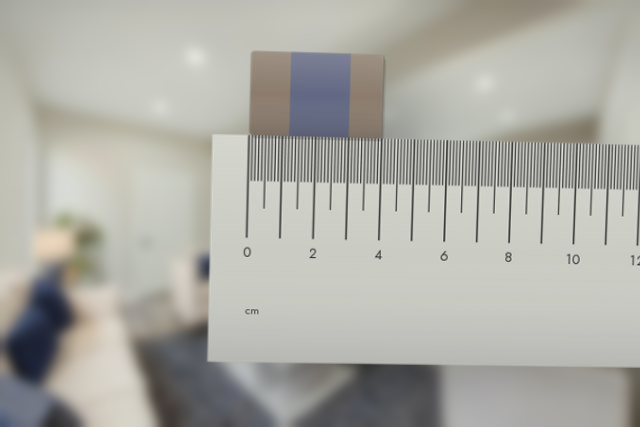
4 cm
